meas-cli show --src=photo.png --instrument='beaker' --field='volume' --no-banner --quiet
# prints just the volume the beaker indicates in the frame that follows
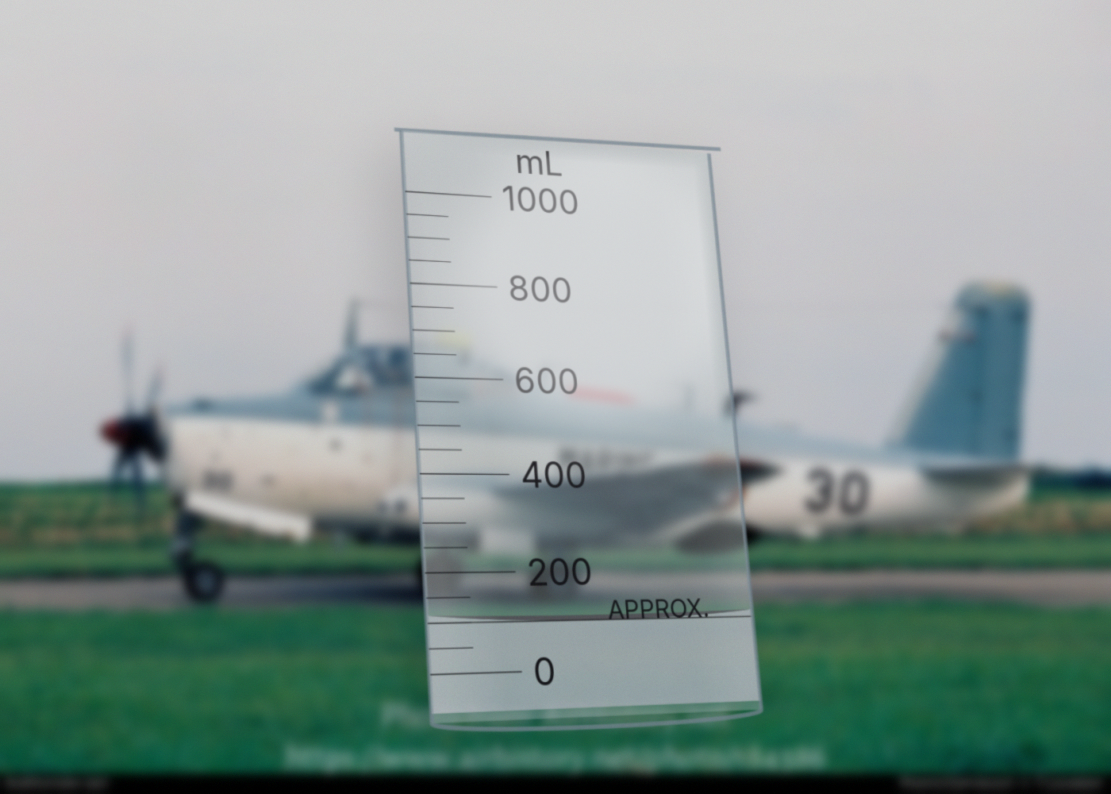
100 mL
